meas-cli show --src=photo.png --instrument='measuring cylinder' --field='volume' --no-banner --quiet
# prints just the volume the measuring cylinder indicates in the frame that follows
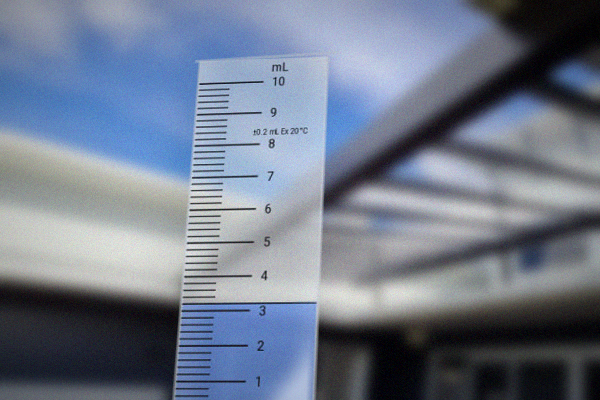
3.2 mL
